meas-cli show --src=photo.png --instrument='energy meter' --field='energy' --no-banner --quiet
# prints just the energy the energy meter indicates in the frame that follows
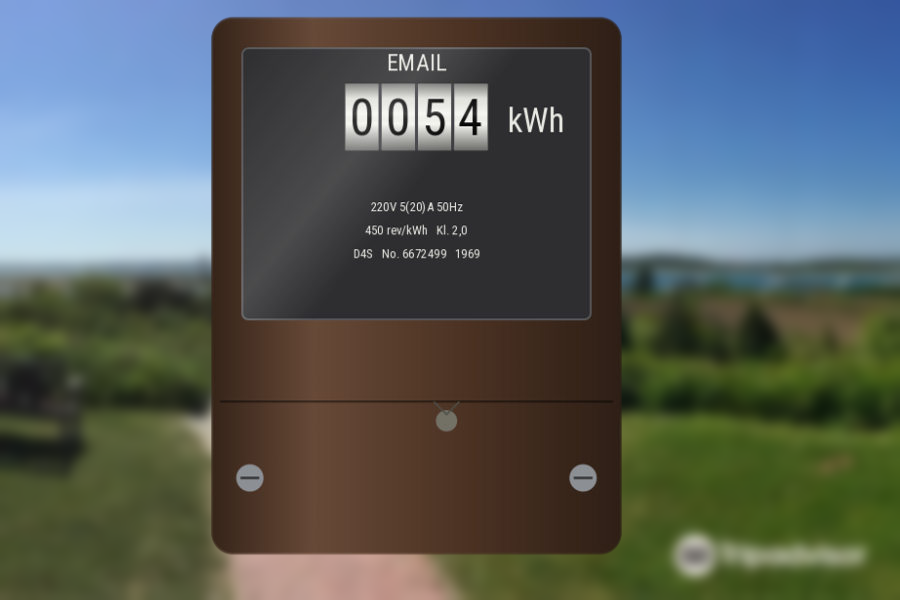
54 kWh
